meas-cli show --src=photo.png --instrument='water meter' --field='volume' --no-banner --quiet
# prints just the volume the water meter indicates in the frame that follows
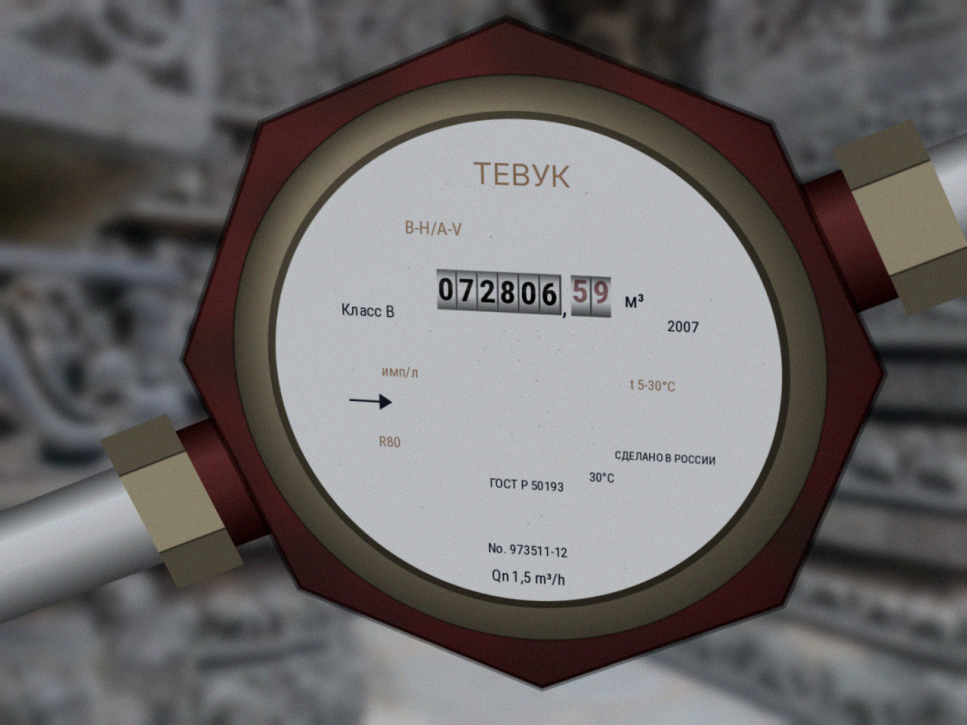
72806.59 m³
